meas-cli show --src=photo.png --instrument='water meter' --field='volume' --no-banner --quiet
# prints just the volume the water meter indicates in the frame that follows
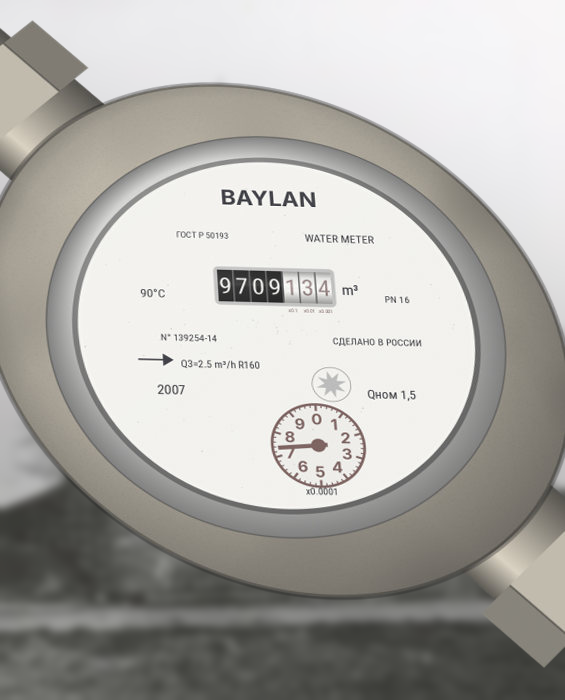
9709.1347 m³
